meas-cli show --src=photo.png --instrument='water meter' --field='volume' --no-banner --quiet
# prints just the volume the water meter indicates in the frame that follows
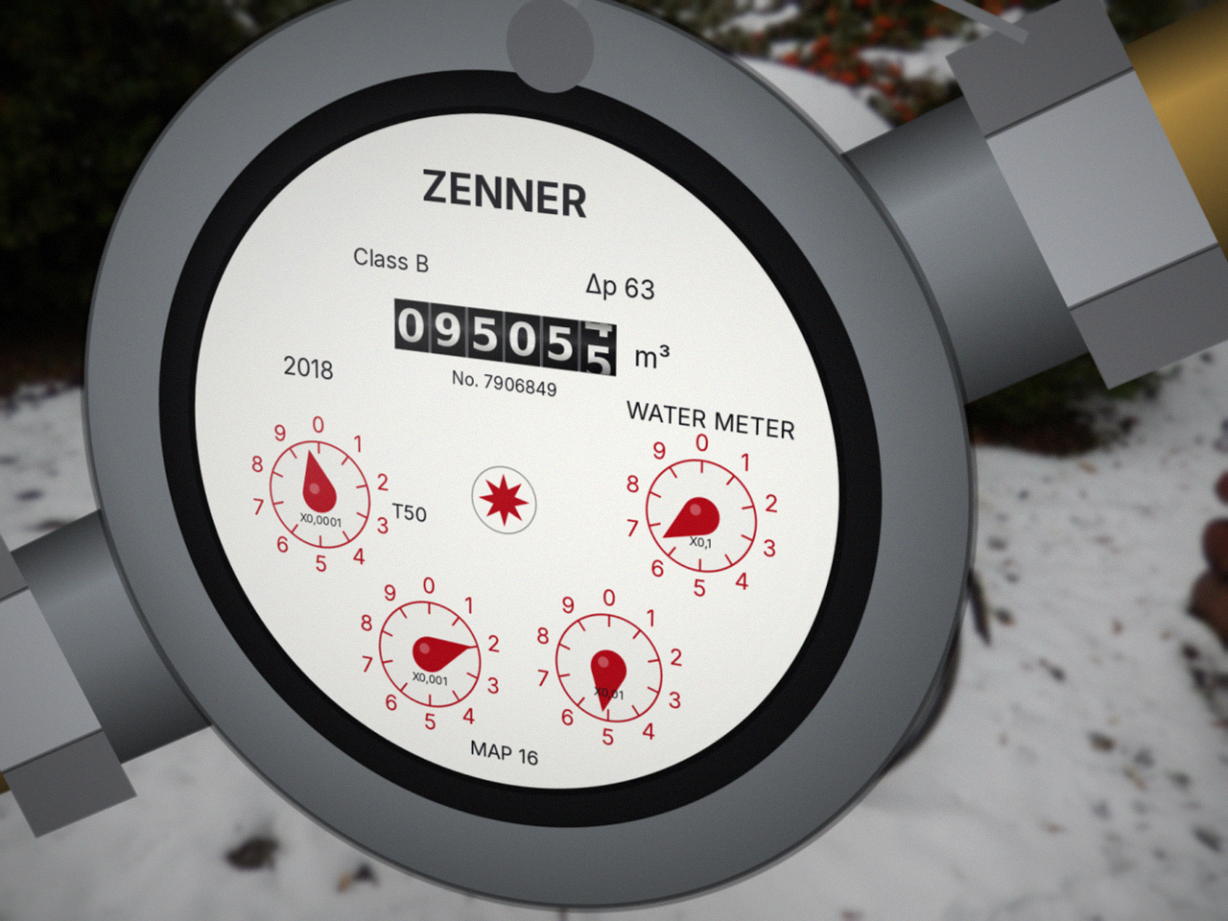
95054.6519 m³
